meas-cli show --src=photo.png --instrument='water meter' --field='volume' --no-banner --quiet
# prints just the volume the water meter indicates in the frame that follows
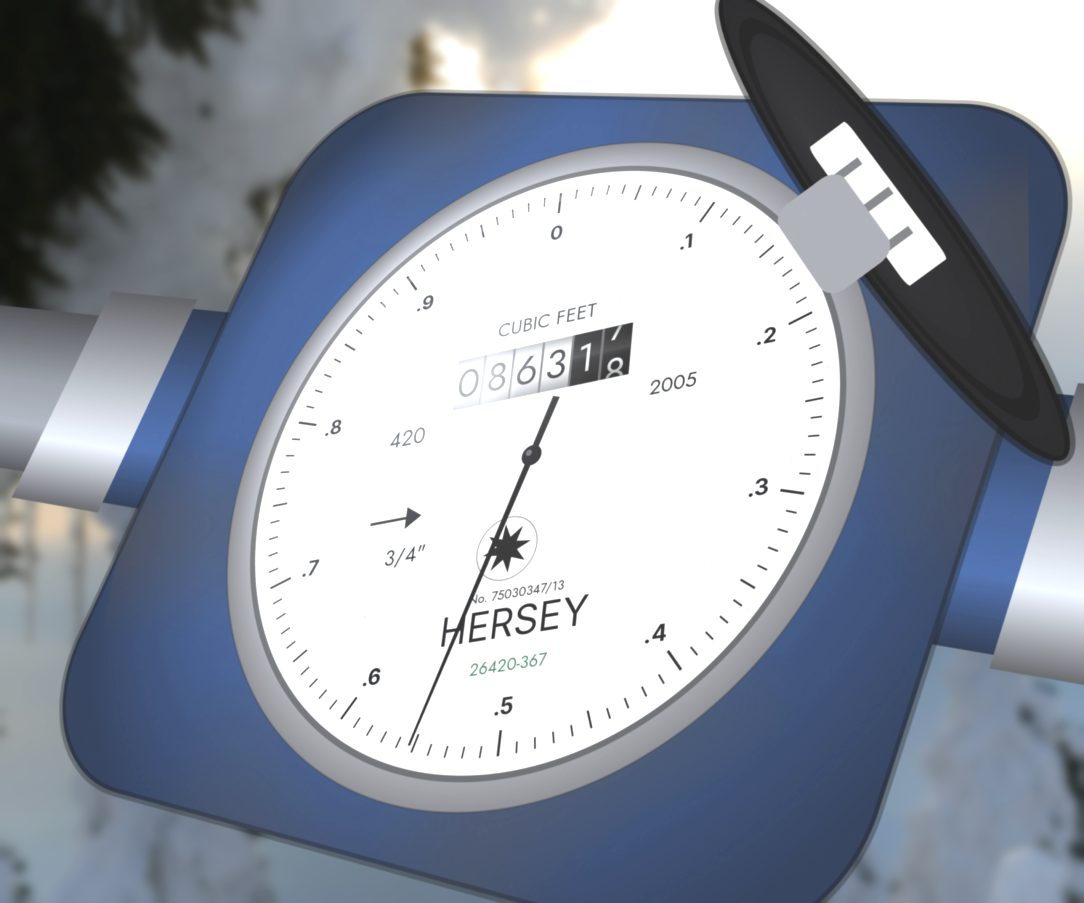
86317.55 ft³
